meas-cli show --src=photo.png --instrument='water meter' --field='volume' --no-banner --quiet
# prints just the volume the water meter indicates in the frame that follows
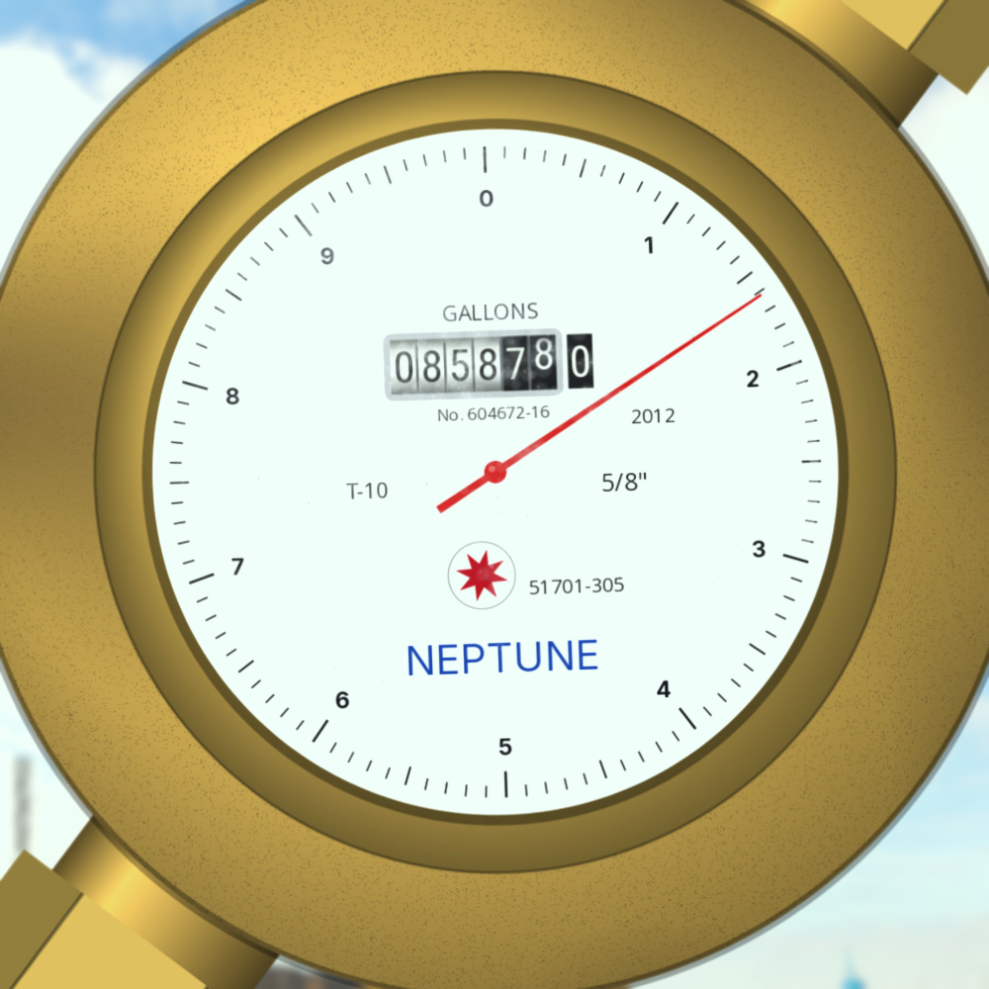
858781.6 gal
